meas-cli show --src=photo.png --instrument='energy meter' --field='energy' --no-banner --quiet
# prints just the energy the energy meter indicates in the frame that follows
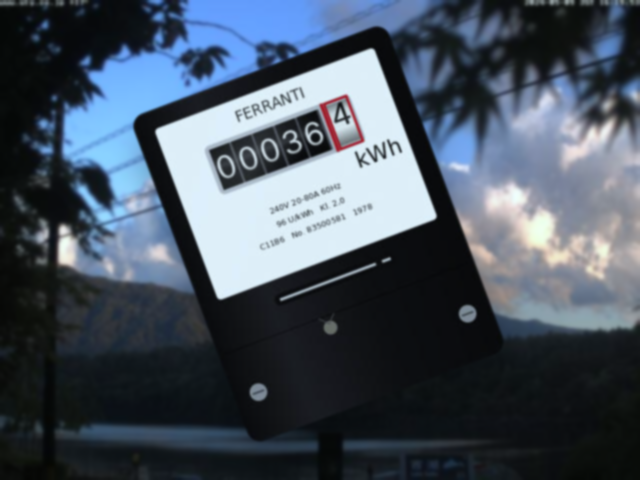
36.4 kWh
